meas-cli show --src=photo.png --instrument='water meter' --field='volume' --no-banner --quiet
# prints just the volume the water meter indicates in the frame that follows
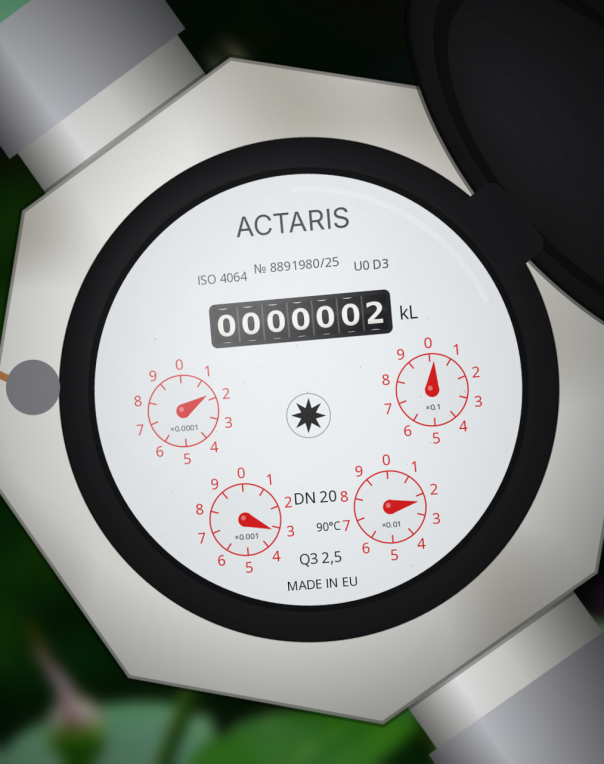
2.0231 kL
